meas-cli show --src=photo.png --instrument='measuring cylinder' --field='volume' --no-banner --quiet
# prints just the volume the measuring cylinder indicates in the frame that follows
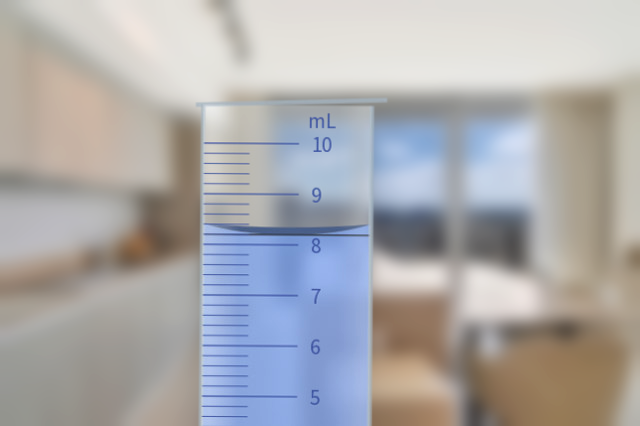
8.2 mL
